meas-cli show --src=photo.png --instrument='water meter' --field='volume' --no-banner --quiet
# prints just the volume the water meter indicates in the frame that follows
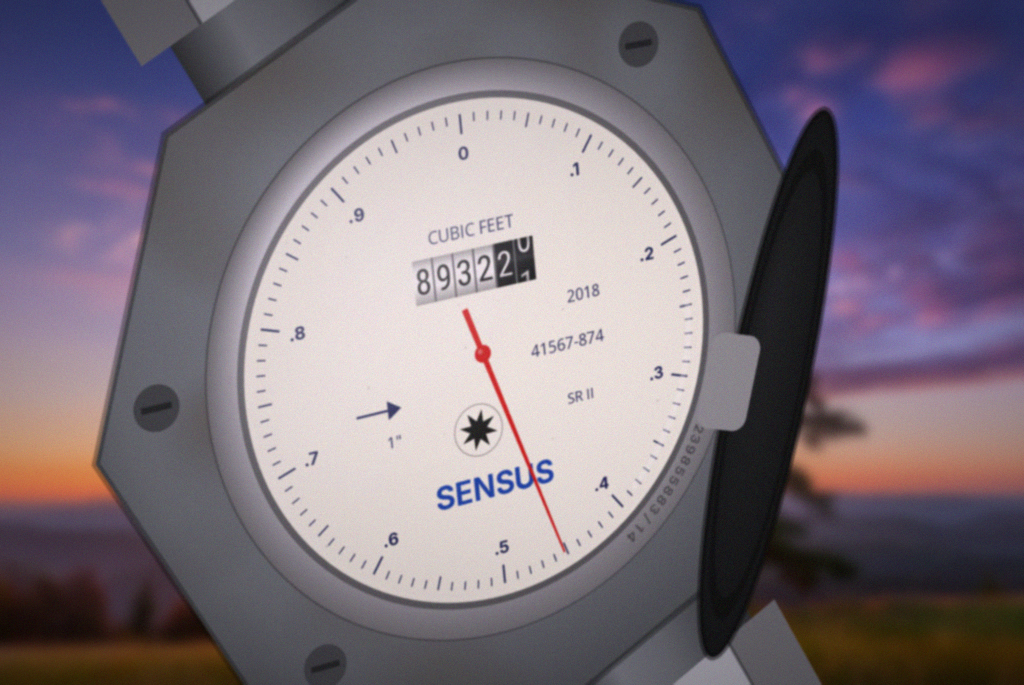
893220.45 ft³
